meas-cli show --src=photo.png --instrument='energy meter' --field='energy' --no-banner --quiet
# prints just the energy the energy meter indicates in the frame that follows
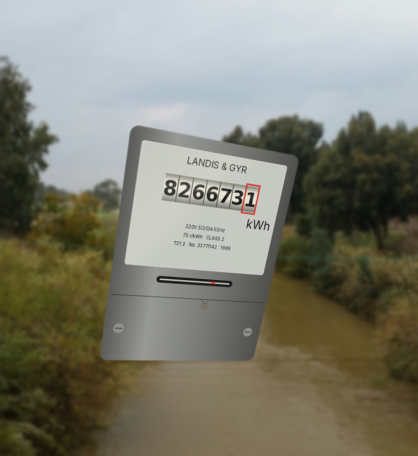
826673.1 kWh
